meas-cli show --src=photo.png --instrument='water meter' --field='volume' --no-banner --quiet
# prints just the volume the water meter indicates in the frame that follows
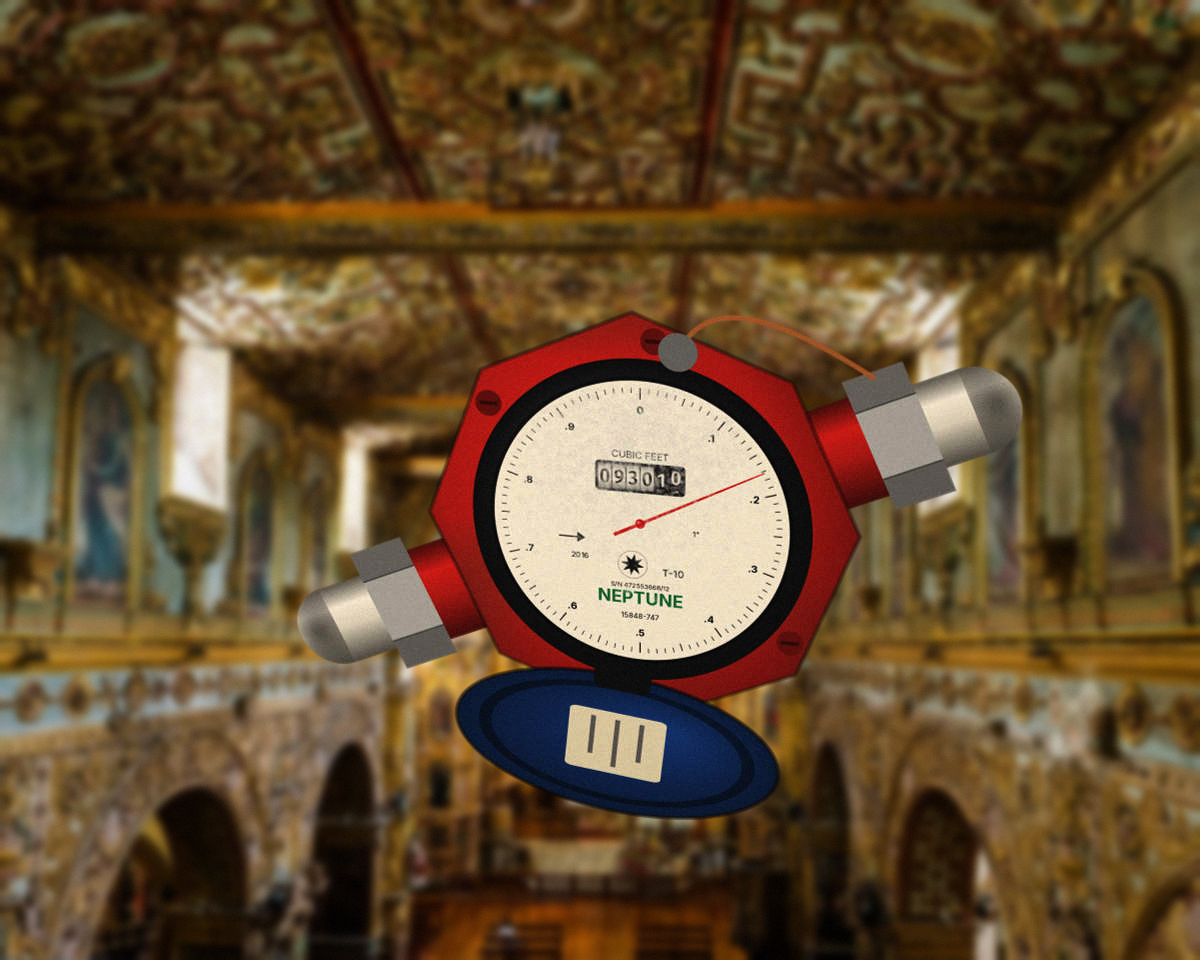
93010.17 ft³
